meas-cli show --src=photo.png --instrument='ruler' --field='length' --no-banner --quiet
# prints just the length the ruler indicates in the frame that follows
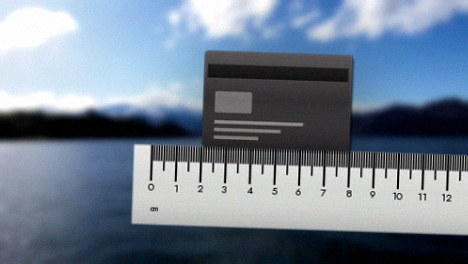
6 cm
